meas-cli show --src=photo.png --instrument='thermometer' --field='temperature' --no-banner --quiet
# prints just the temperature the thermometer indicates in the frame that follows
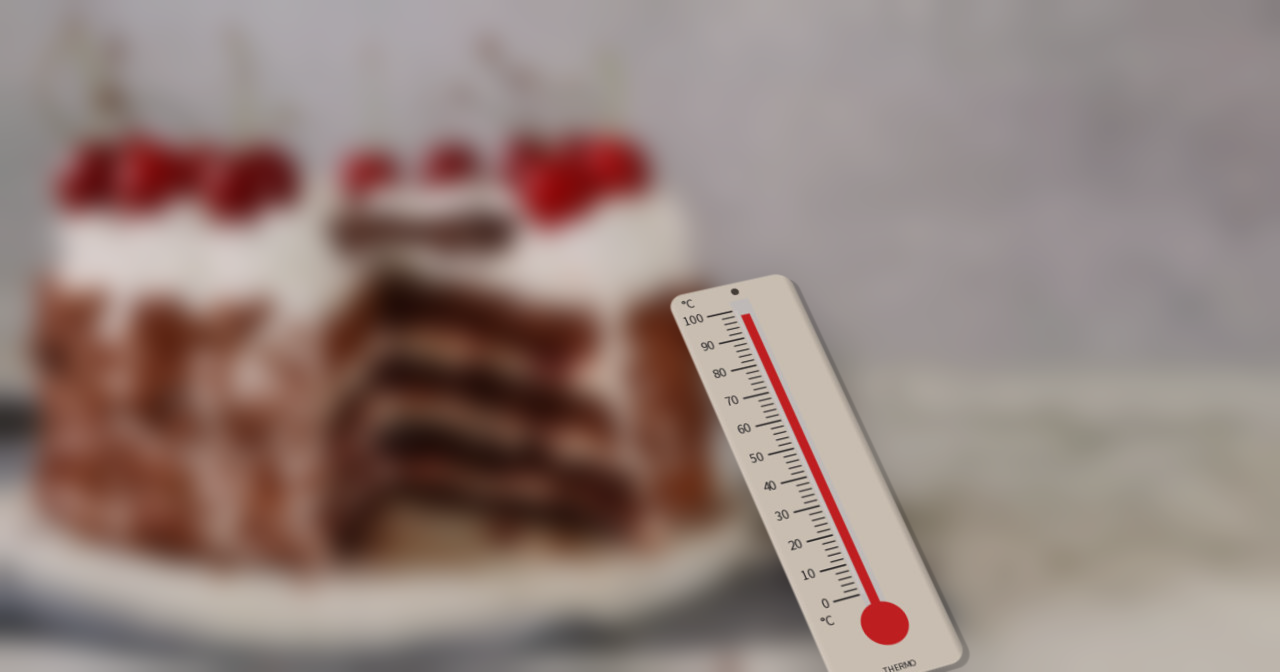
98 °C
